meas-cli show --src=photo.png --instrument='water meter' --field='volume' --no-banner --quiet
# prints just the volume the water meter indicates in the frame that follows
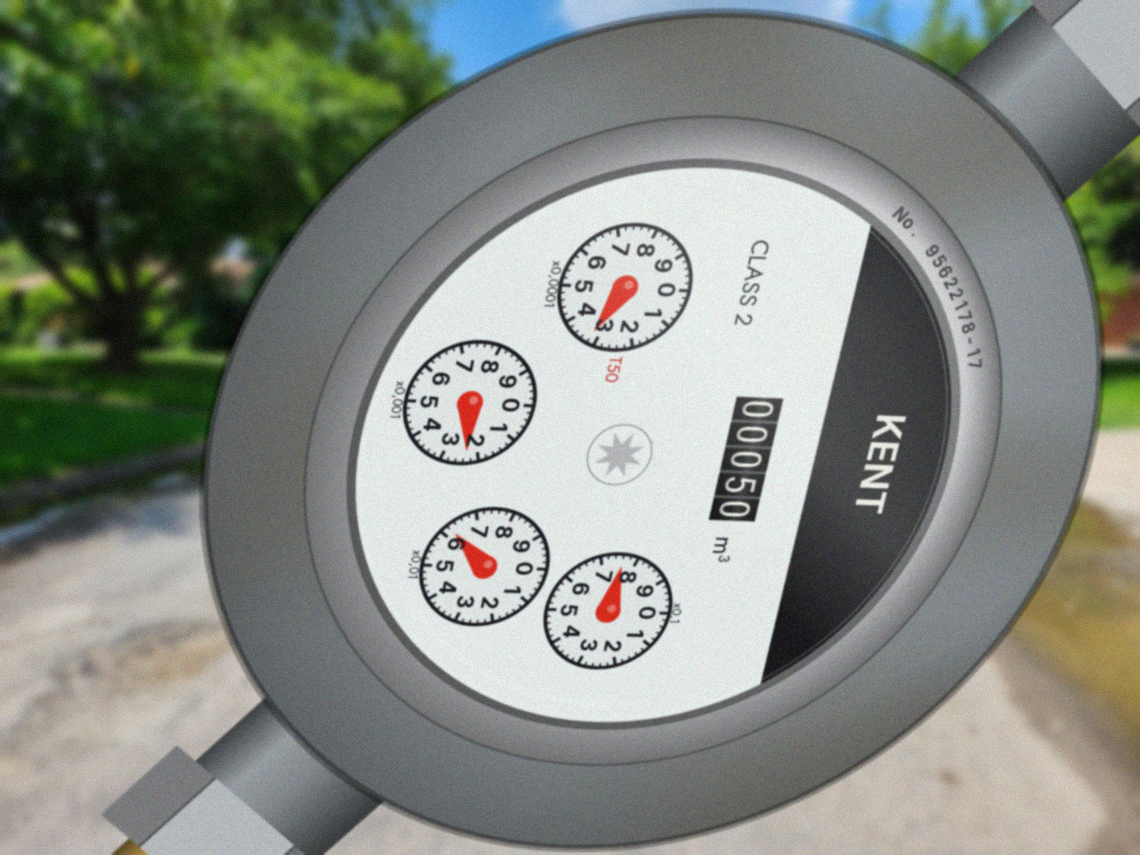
50.7623 m³
